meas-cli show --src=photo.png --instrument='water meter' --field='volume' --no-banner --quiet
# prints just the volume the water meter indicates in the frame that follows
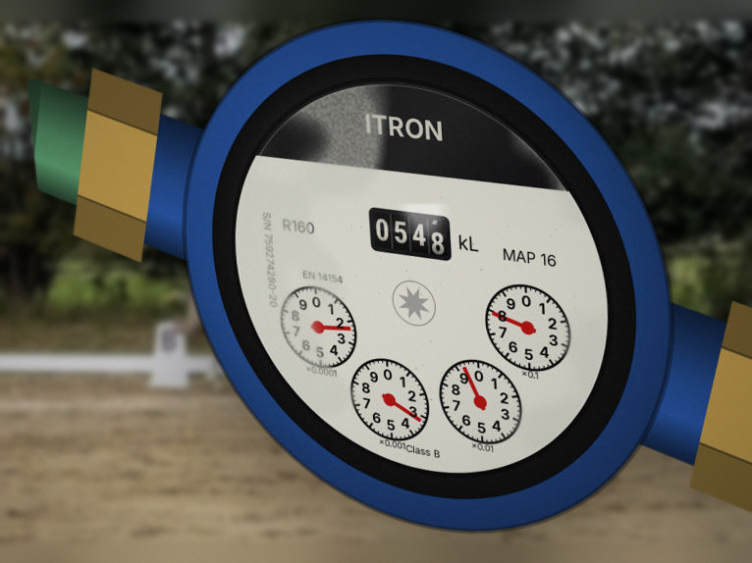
547.7932 kL
